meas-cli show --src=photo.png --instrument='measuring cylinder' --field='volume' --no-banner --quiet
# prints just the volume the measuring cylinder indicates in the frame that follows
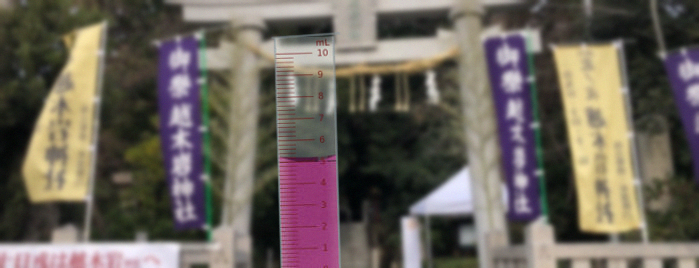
5 mL
